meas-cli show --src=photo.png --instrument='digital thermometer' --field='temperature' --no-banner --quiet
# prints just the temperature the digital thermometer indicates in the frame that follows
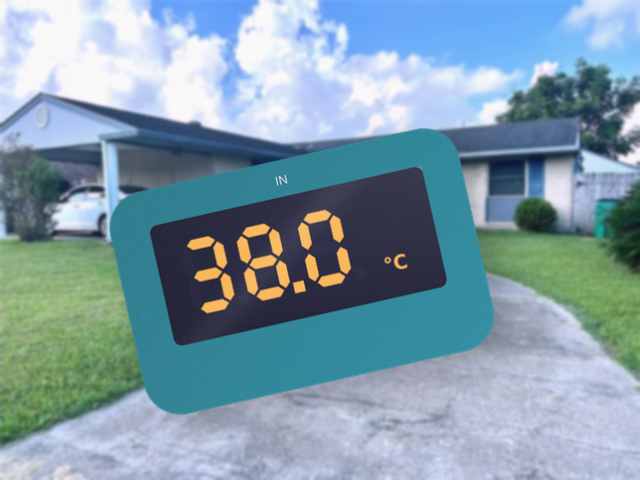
38.0 °C
